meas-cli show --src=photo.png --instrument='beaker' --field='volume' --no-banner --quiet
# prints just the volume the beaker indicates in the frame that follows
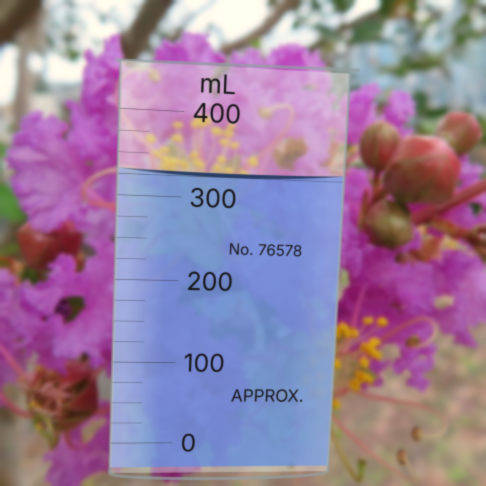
325 mL
